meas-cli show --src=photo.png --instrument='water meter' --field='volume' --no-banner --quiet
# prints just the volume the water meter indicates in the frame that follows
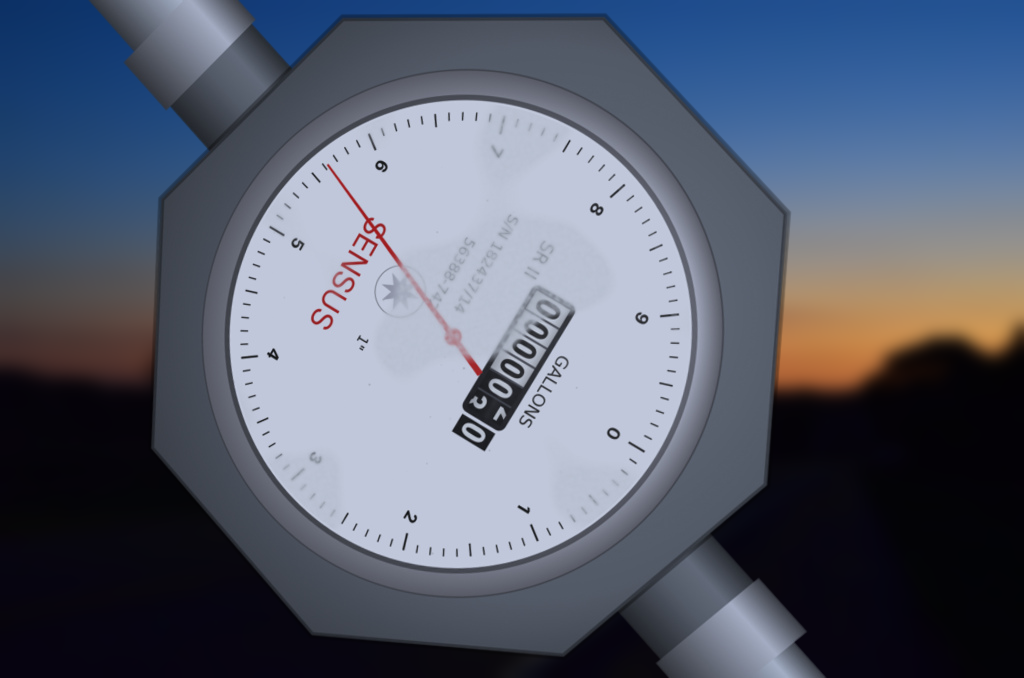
25.6 gal
